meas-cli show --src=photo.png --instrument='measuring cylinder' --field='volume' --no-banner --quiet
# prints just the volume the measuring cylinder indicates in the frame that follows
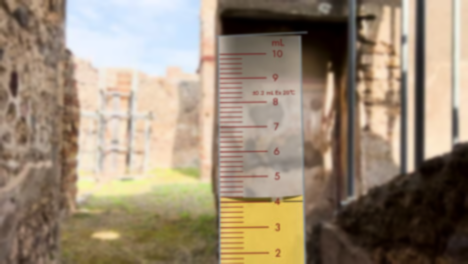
4 mL
